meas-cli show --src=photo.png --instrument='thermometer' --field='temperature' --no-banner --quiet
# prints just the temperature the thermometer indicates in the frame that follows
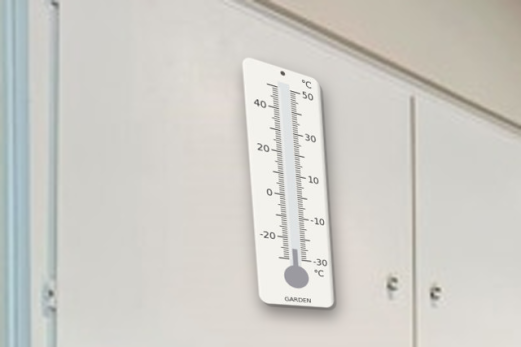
-25 °C
